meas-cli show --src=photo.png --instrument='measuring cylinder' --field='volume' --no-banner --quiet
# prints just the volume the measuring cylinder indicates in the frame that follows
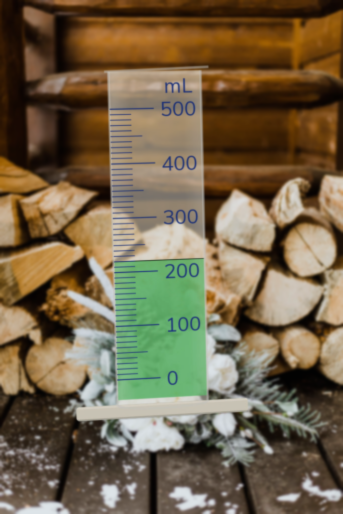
220 mL
